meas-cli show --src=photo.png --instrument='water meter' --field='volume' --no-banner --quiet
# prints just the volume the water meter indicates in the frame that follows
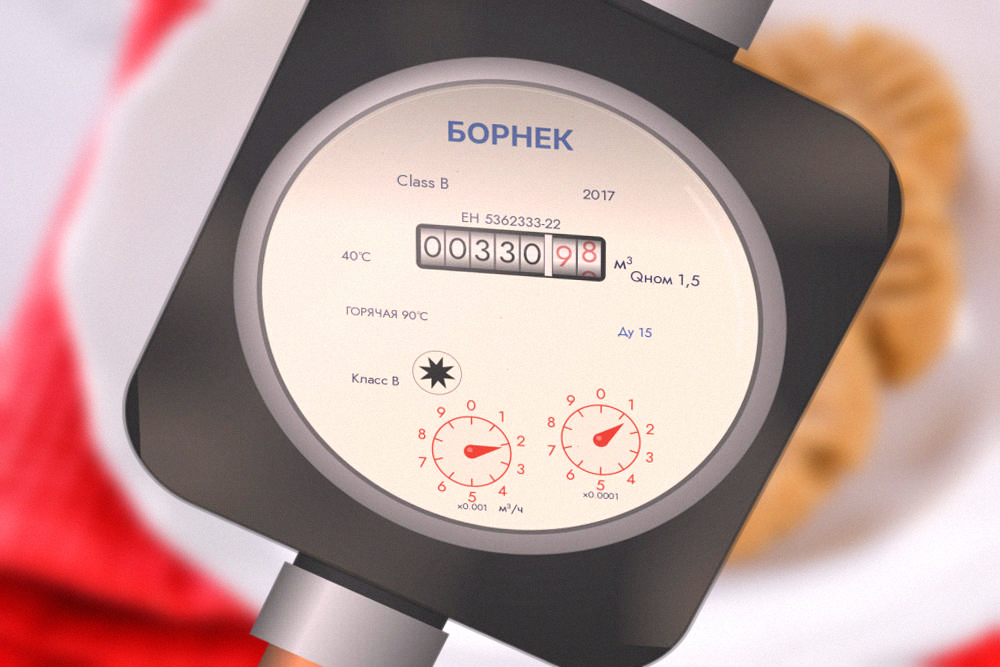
330.9821 m³
